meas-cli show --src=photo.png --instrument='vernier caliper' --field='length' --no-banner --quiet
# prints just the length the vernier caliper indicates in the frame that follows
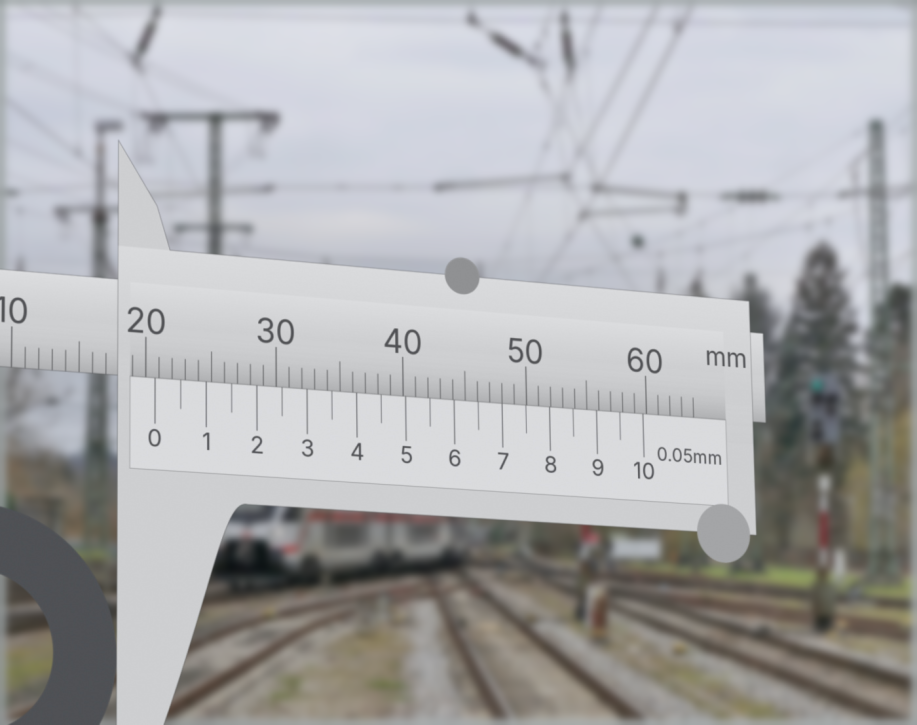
20.7 mm
